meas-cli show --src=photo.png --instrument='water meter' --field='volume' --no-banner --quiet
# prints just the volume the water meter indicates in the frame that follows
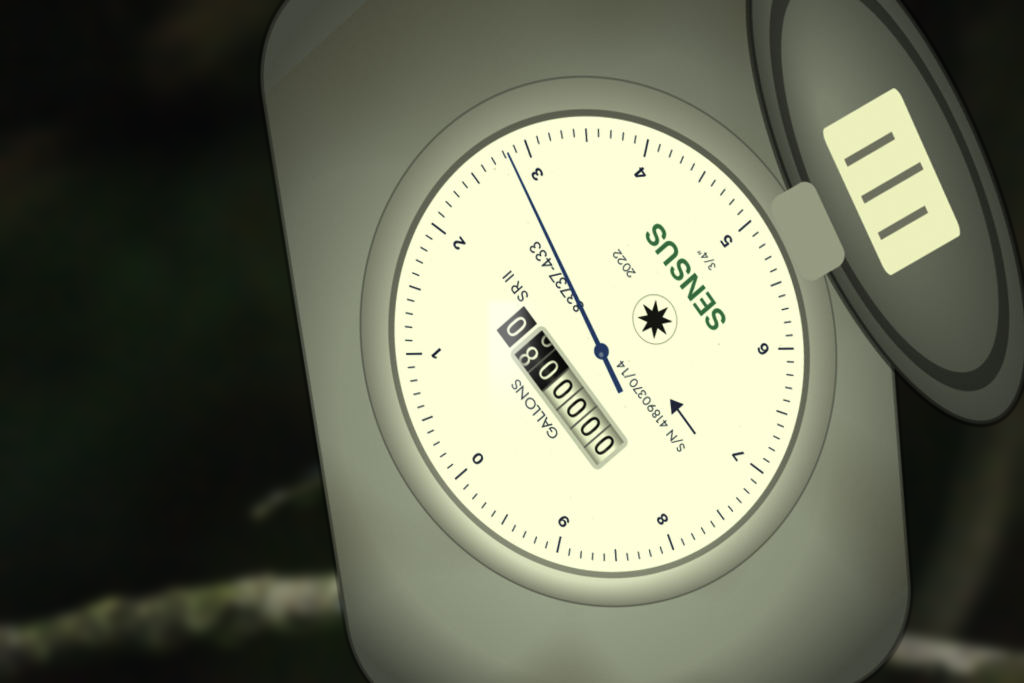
82.8 gal
